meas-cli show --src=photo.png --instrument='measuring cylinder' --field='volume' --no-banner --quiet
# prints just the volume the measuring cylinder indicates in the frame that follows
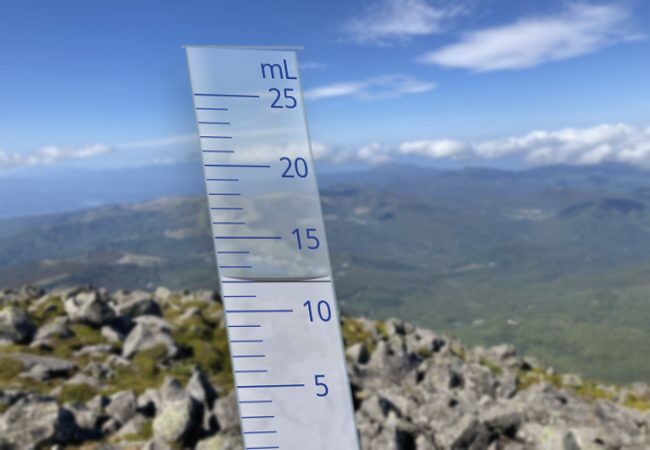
12 mL
